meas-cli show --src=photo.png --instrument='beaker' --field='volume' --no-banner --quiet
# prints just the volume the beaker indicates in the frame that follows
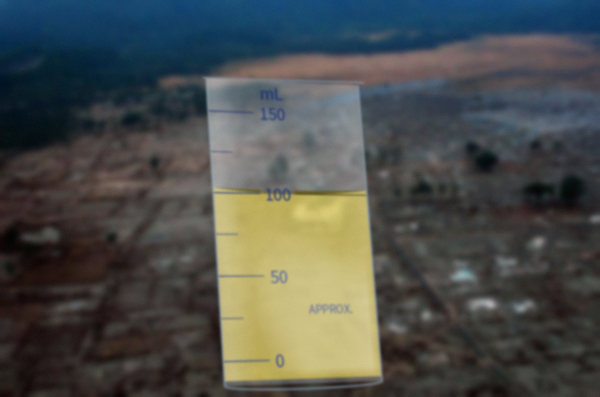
100 mL
